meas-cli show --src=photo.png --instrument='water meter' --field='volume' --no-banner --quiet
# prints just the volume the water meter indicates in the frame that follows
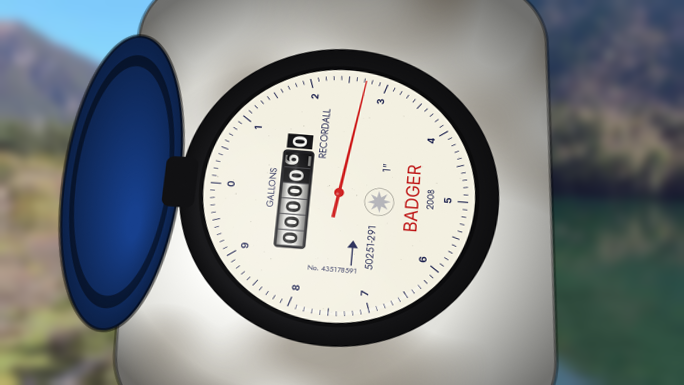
62.7 gal
